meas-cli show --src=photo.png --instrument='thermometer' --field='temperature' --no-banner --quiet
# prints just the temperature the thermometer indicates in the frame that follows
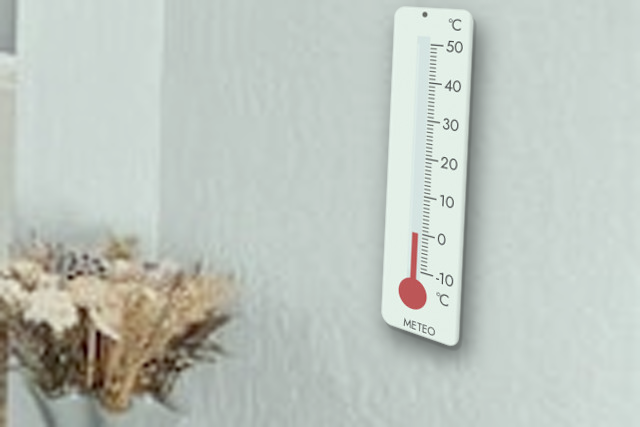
0 °C
